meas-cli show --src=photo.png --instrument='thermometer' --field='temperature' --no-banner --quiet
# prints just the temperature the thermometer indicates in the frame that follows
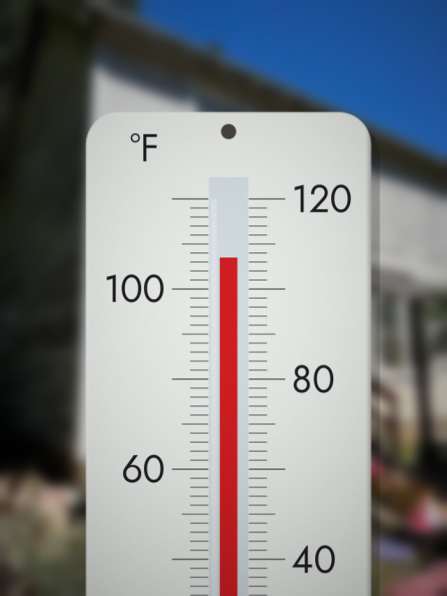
107 °F
